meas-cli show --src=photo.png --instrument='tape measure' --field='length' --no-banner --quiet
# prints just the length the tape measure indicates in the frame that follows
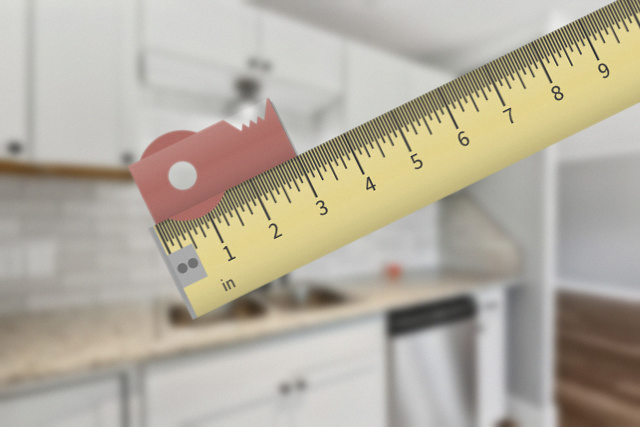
3 in
